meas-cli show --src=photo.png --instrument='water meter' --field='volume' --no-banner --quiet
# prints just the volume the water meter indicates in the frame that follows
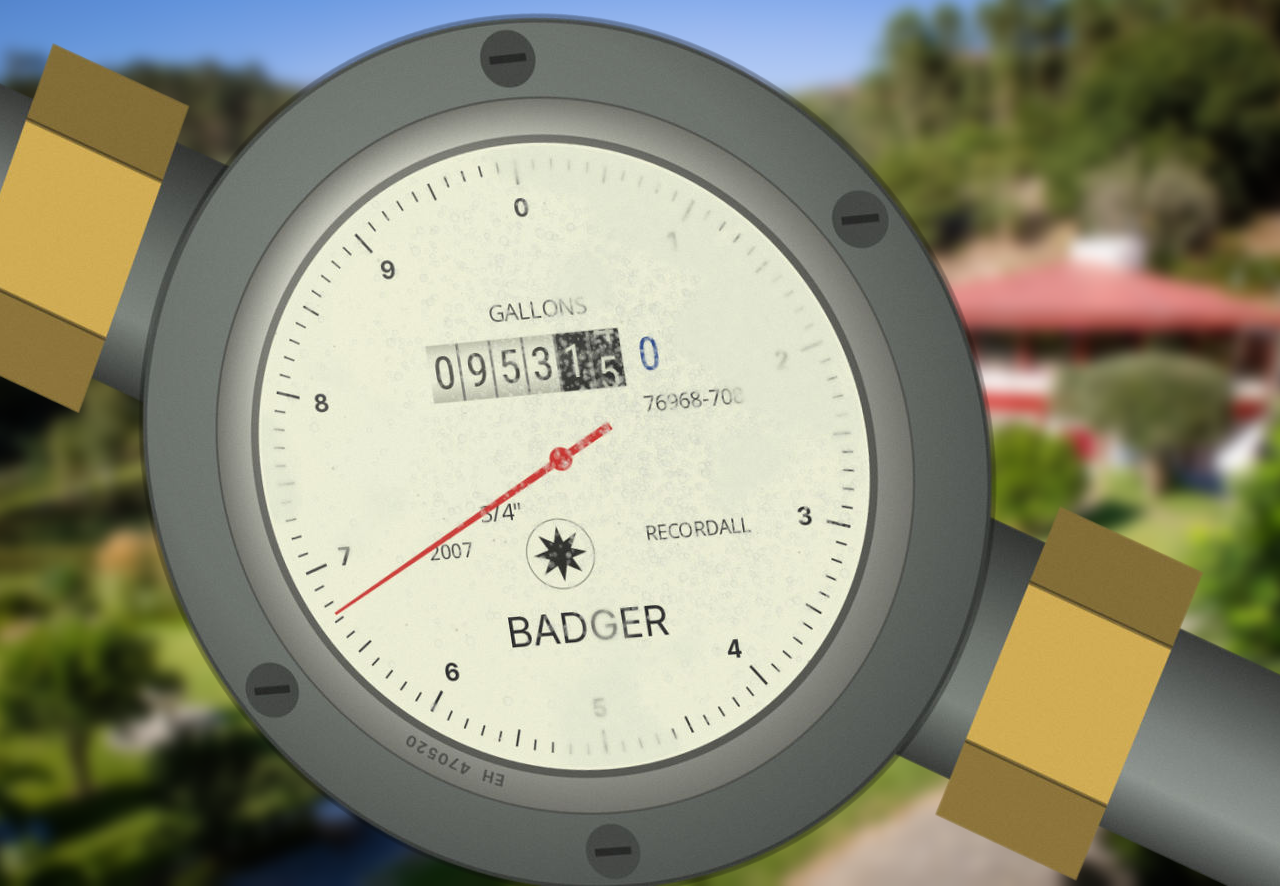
953146.7 gal
